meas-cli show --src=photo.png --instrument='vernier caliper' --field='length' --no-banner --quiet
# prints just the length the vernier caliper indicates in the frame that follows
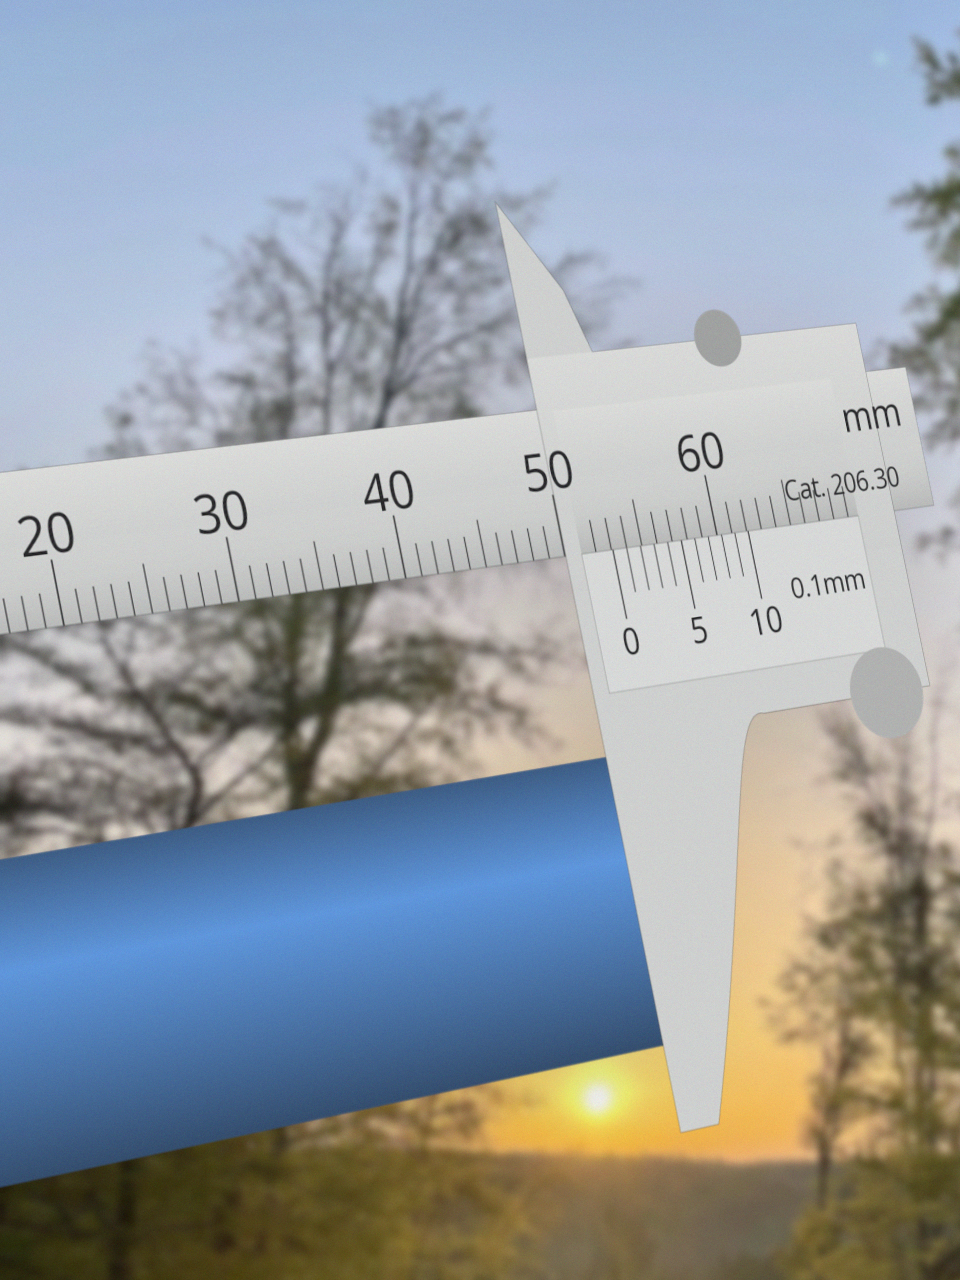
53.1 mm
